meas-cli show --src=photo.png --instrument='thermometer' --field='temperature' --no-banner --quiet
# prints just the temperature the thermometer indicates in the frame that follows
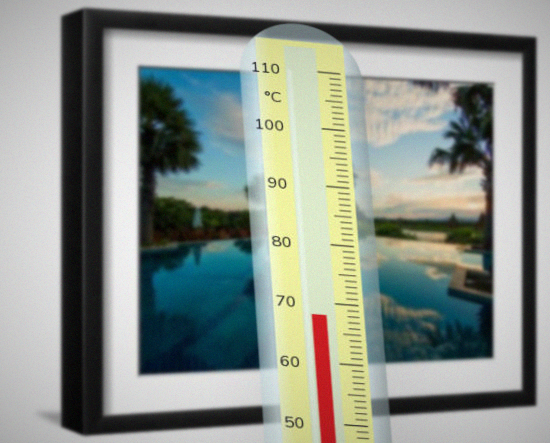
68 °C
